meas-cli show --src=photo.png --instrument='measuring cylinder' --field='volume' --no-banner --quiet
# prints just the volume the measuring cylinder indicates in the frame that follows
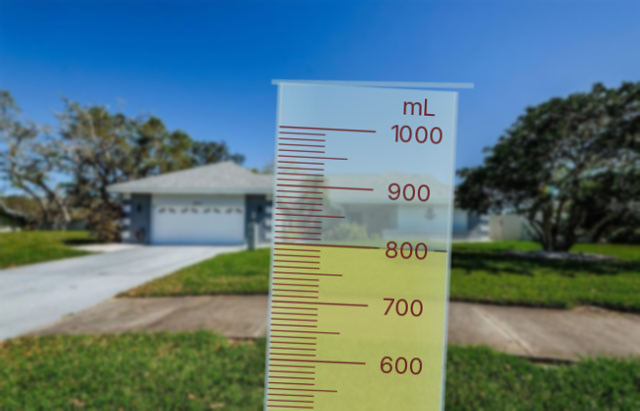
800 mL
